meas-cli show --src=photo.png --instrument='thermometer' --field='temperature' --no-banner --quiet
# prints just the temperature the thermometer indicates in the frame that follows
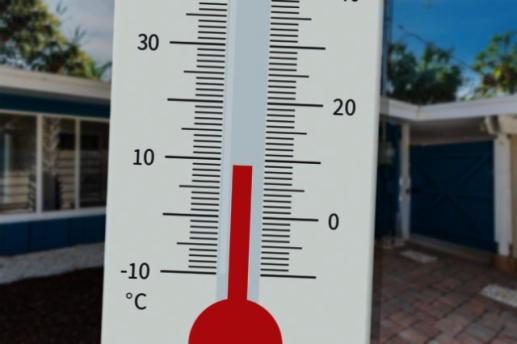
9 °C
